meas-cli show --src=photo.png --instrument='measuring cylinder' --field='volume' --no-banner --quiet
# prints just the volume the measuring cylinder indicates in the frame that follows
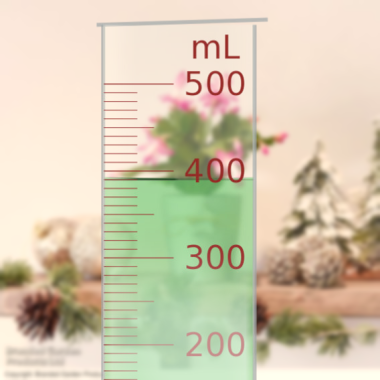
390 mL
